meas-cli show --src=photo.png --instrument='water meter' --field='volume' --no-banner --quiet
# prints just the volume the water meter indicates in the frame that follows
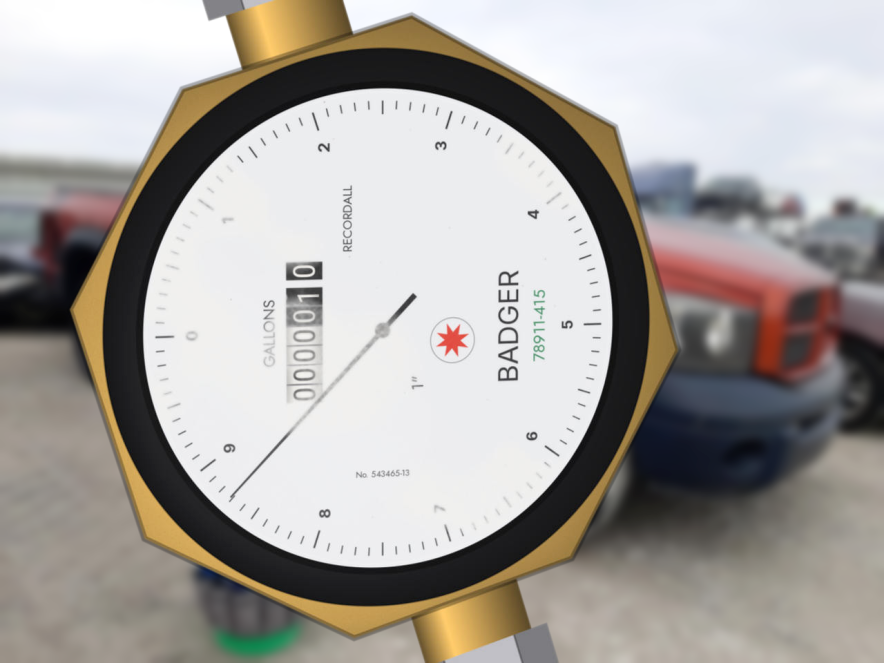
8.7 gal
